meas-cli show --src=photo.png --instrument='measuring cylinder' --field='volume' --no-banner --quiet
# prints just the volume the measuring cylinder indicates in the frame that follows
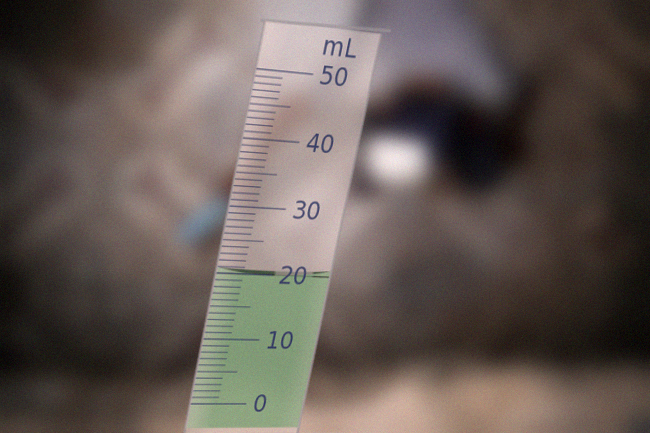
20 mL
